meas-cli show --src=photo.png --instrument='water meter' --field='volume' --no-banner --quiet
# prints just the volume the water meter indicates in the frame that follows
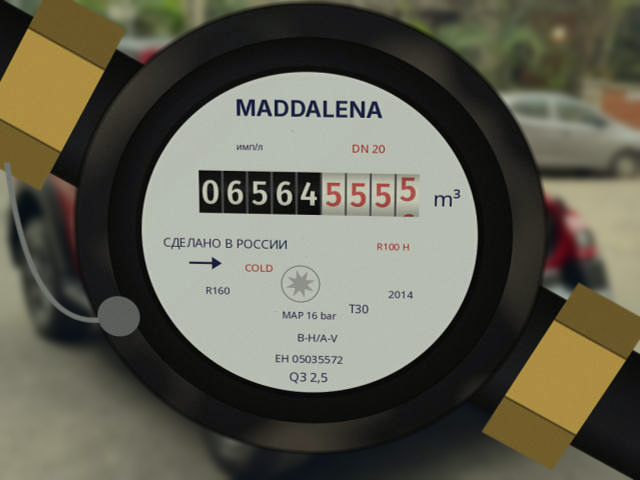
6564.5555 m³
